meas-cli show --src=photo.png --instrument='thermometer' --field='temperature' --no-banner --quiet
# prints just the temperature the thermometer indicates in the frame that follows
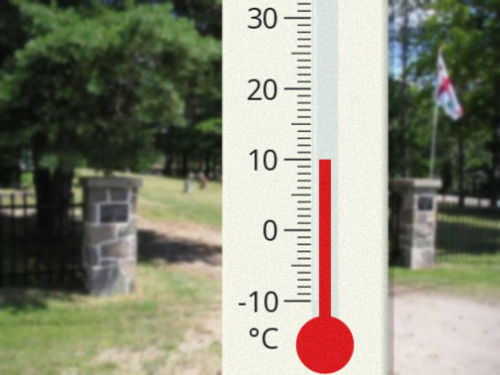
10 °C
